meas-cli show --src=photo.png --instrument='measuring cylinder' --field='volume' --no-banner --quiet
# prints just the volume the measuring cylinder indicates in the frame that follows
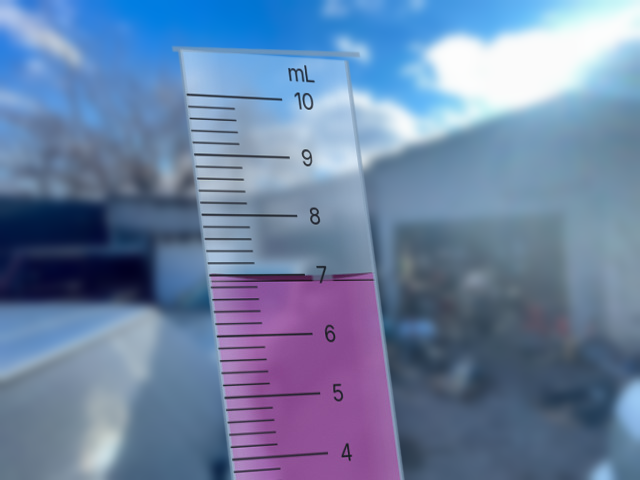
6.9 mL
